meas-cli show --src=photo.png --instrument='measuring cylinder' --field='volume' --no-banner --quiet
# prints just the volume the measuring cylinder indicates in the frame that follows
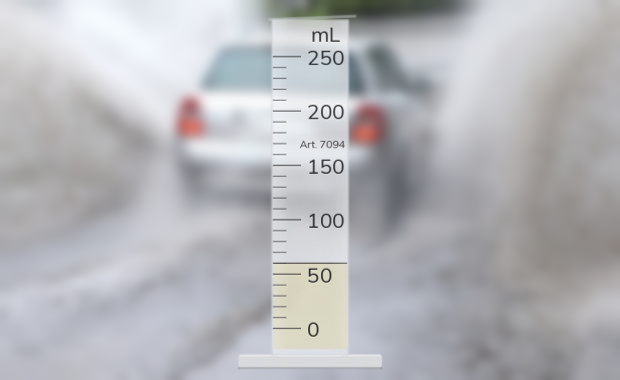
60 mL
